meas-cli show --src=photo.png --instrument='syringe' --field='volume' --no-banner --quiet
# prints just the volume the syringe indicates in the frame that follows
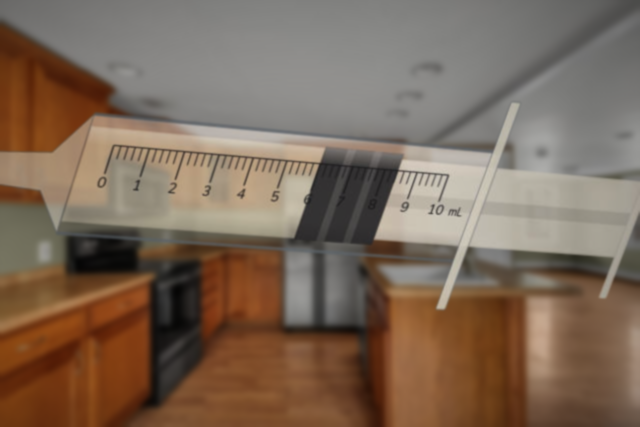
6 mL
